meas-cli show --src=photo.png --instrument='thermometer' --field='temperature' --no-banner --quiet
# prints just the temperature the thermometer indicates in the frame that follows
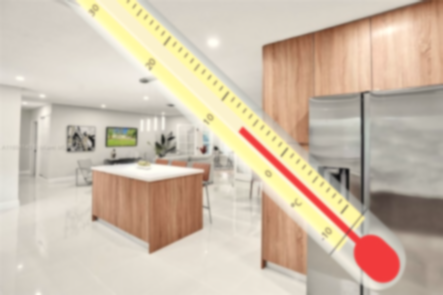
6 °C
